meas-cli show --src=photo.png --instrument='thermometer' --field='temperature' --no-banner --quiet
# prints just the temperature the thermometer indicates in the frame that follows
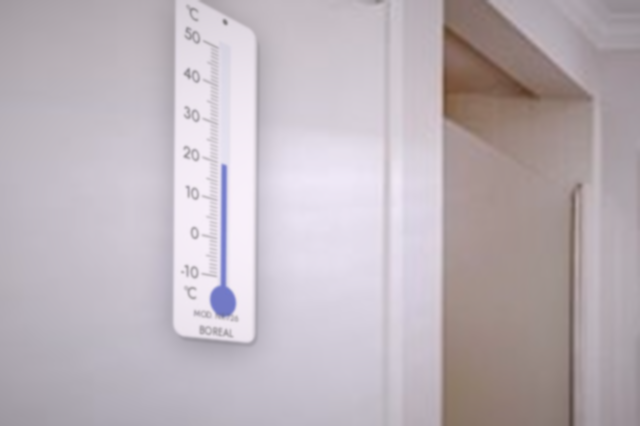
20 °C
